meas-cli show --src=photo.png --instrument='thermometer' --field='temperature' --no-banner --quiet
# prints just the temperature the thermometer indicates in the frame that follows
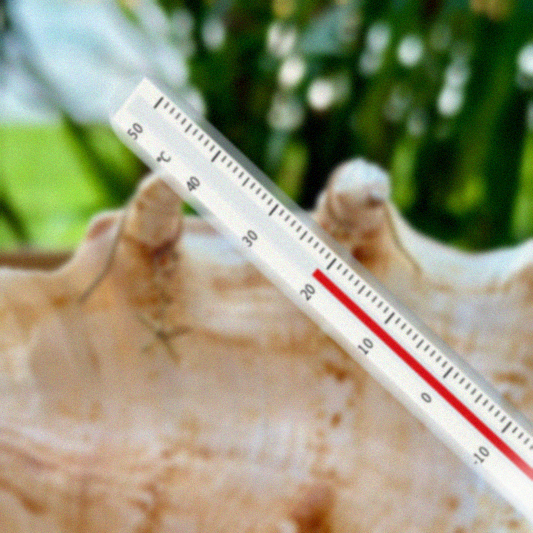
21 °C
